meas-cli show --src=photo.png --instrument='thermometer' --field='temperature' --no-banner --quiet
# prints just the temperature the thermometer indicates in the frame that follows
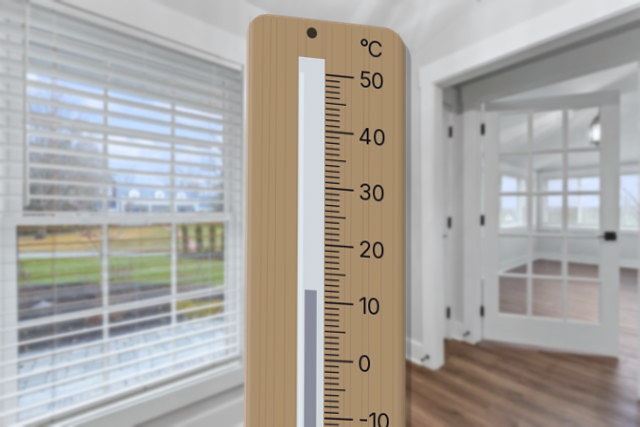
12 °C
